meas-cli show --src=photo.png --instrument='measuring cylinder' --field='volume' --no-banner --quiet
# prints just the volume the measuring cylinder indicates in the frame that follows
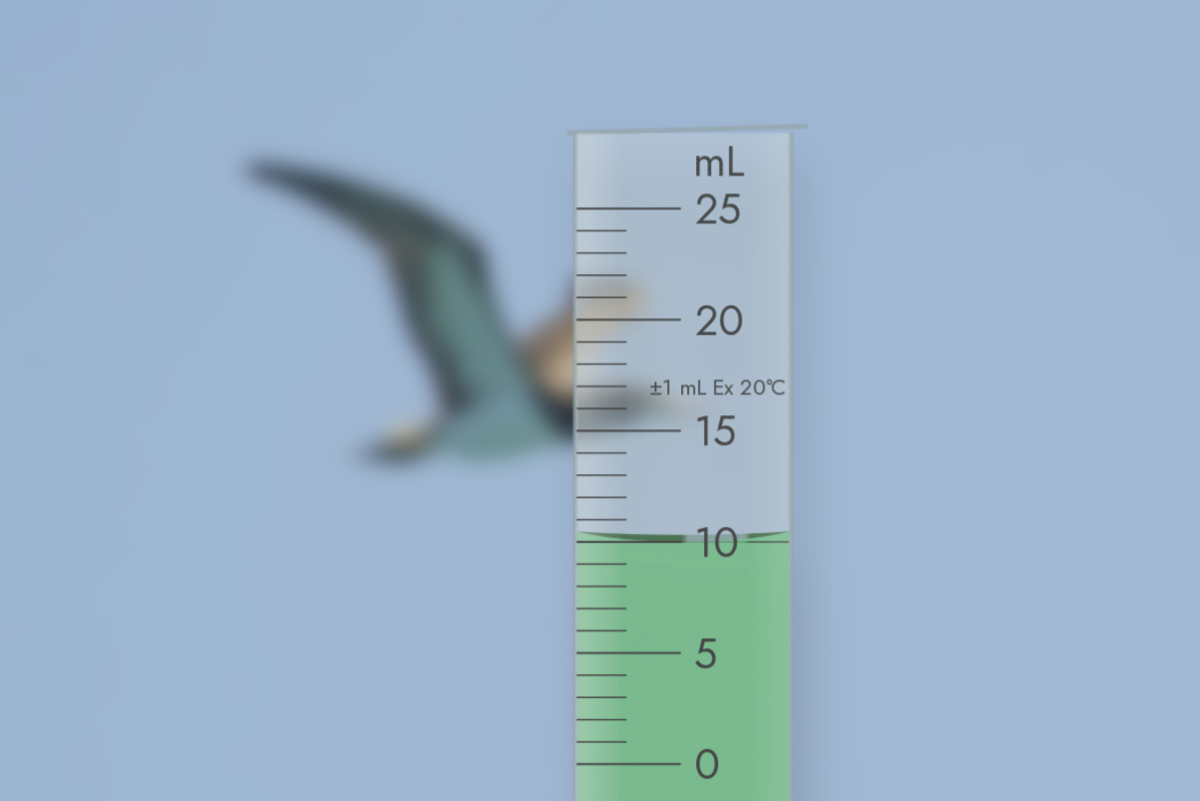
10 mL
